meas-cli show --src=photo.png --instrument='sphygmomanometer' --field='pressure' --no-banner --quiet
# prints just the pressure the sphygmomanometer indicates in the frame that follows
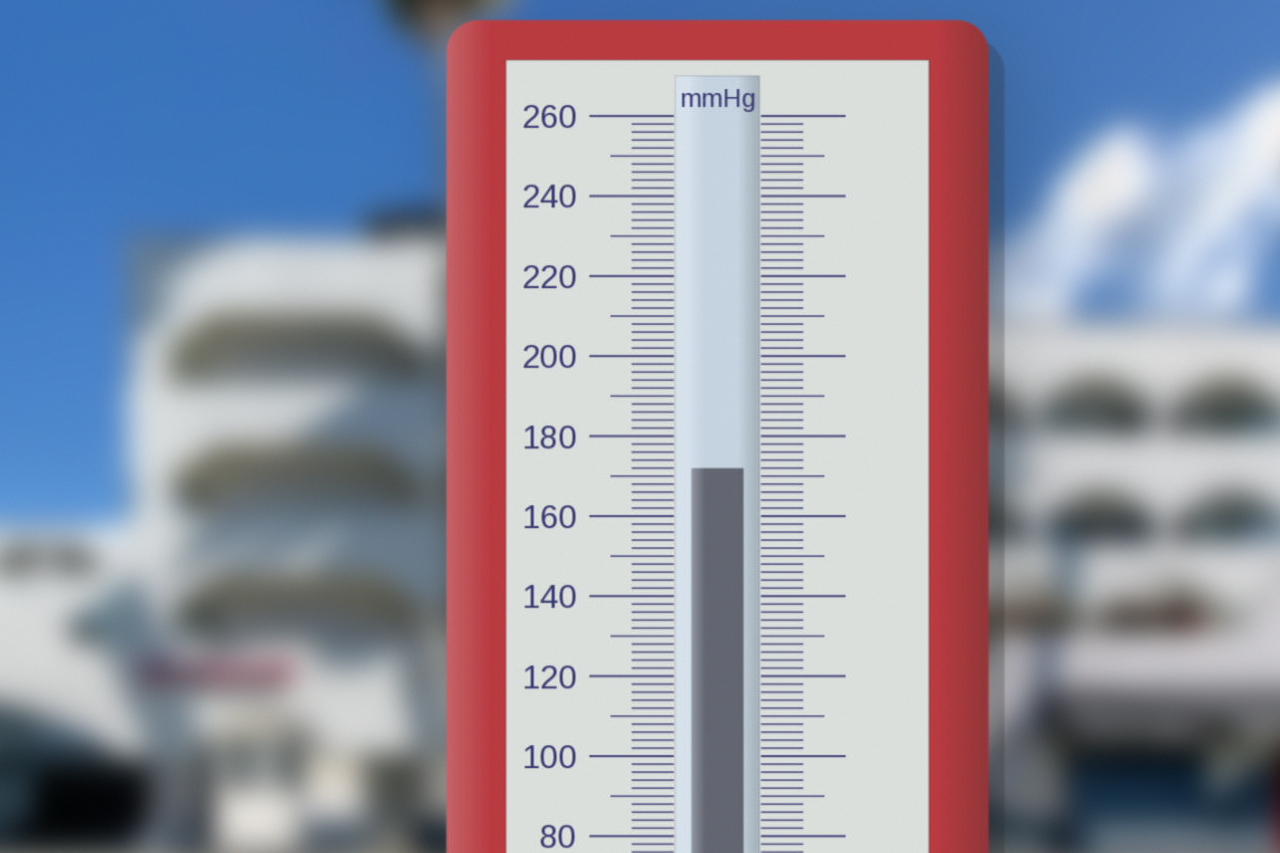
172 mmHg
